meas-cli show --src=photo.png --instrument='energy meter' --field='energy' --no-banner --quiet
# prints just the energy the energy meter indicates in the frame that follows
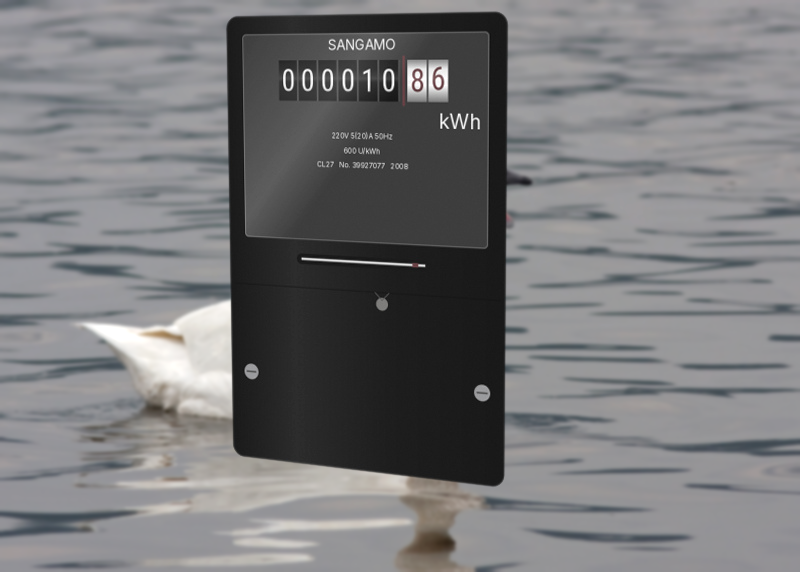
10.86 kWh
